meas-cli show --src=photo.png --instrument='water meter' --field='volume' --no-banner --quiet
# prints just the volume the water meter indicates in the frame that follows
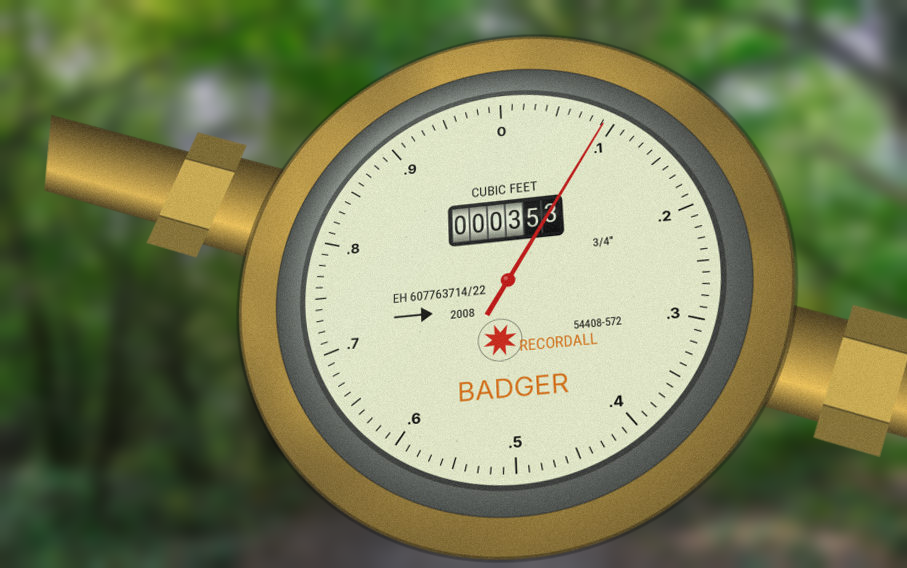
353.09 ft³
